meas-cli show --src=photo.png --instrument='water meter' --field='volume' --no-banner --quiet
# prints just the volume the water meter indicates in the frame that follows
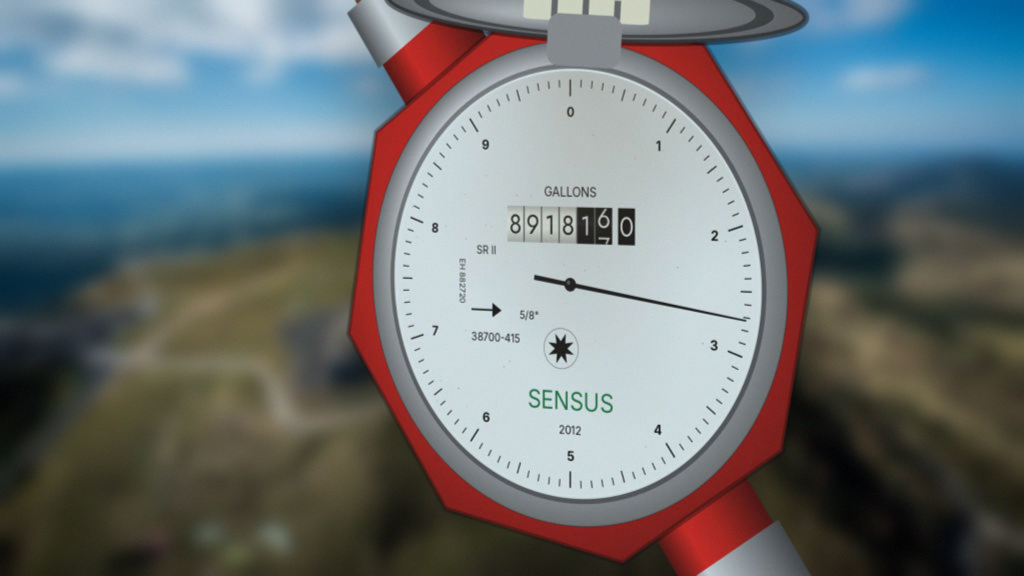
8918162.7 gal
